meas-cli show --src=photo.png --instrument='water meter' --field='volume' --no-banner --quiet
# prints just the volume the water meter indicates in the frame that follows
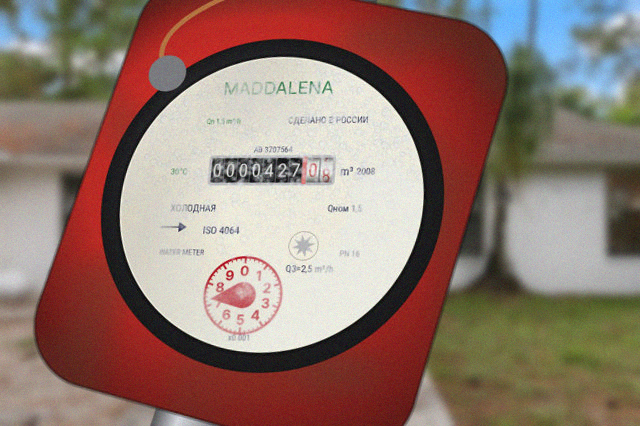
427.077 m³
